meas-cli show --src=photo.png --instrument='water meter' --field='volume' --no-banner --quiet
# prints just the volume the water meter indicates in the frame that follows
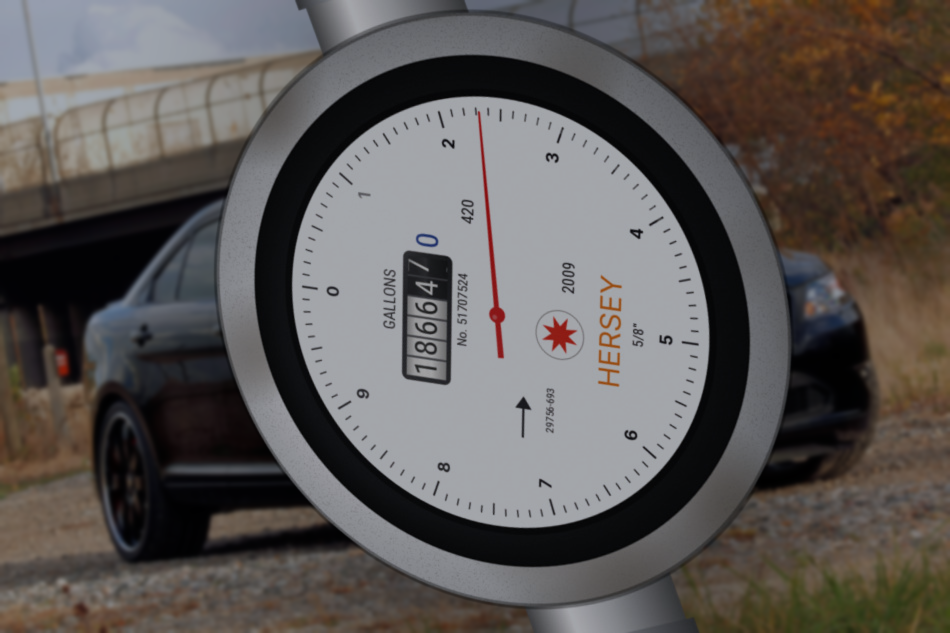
1866472.3 gal
